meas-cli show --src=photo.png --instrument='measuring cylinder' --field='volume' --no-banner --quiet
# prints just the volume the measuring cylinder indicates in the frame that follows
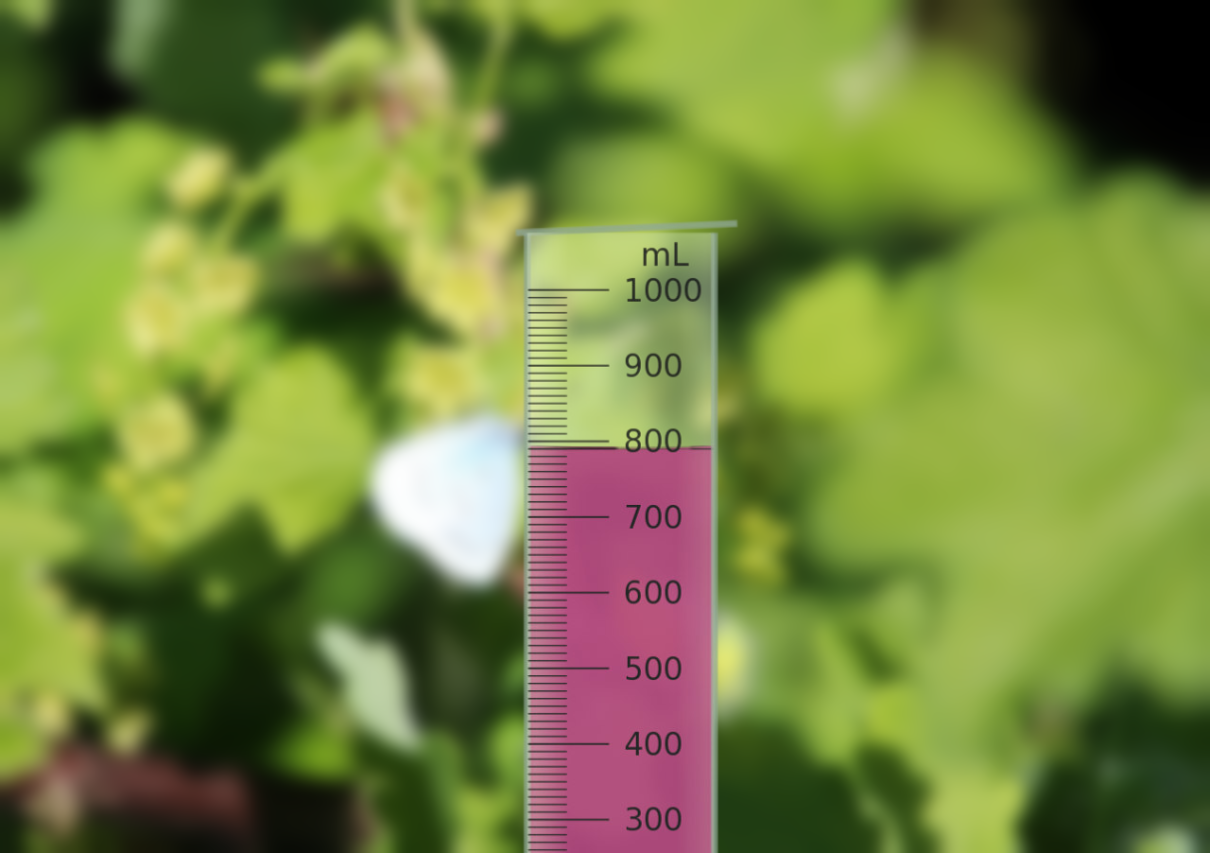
790 mL
